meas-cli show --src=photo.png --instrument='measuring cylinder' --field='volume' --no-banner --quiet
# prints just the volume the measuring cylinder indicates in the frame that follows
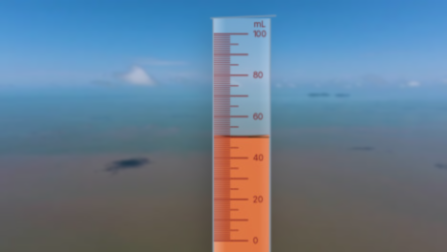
50 mL
